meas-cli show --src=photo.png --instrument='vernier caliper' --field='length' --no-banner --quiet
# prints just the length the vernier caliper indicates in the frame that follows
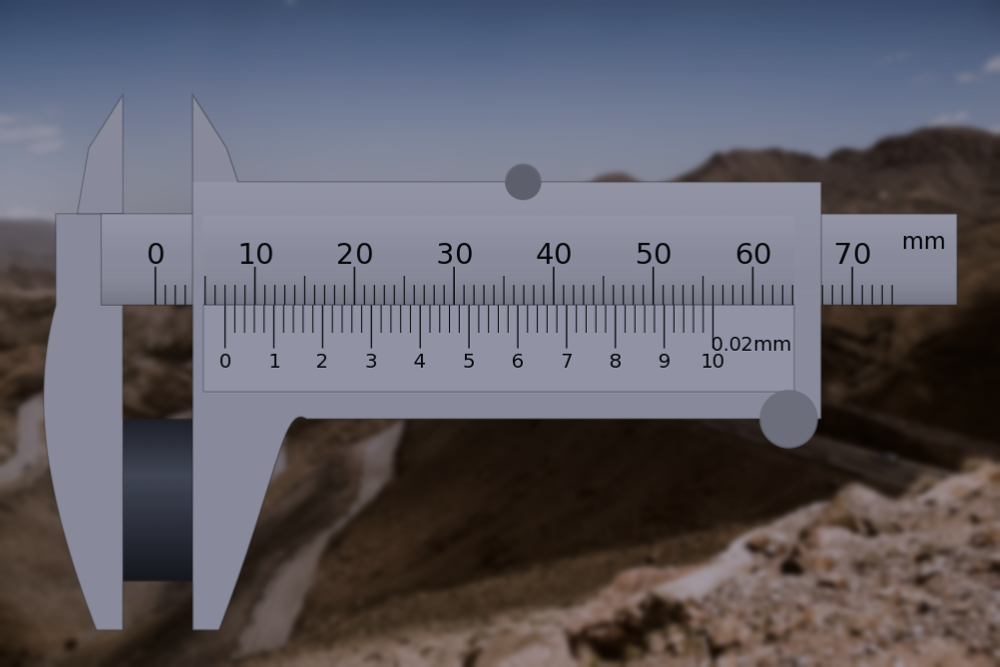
7.0 mm
